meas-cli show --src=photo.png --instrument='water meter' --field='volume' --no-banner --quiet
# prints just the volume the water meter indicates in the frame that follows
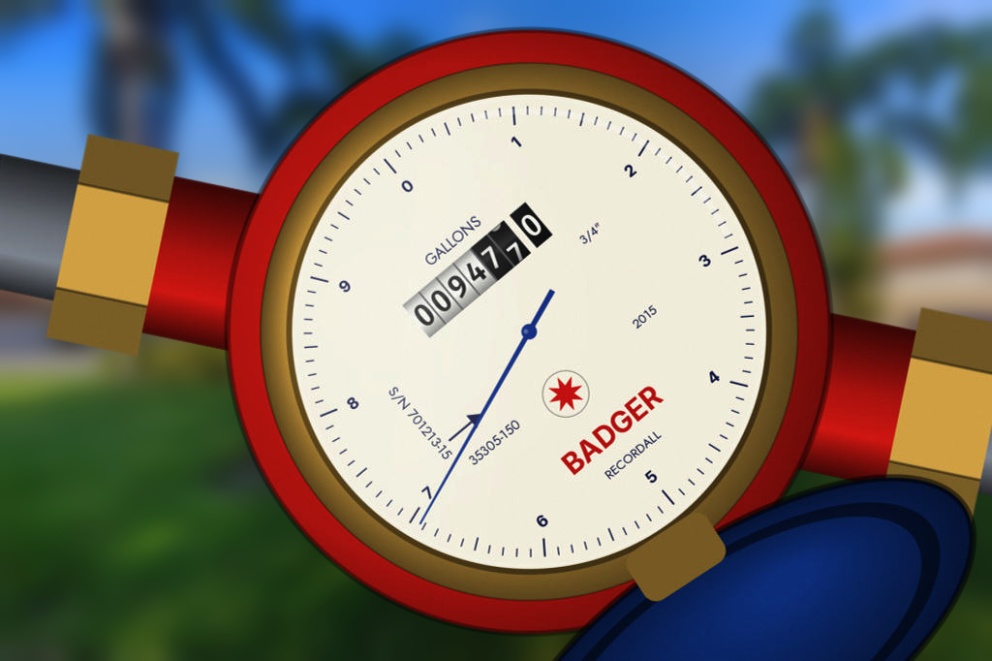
94766.9 gal
